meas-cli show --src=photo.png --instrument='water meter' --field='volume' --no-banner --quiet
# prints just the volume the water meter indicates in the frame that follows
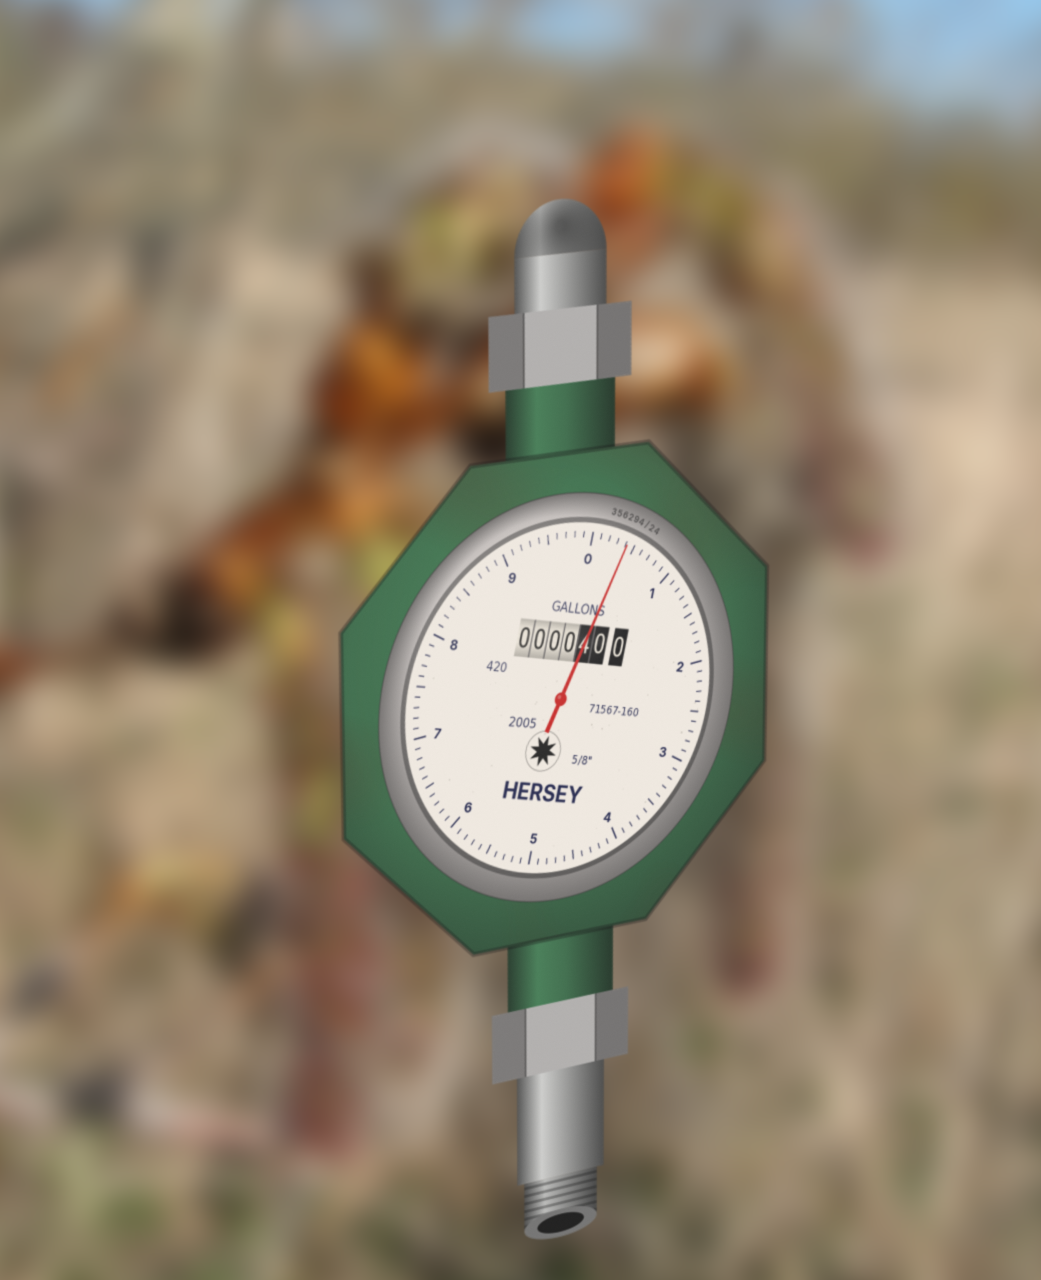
400.4 gal
